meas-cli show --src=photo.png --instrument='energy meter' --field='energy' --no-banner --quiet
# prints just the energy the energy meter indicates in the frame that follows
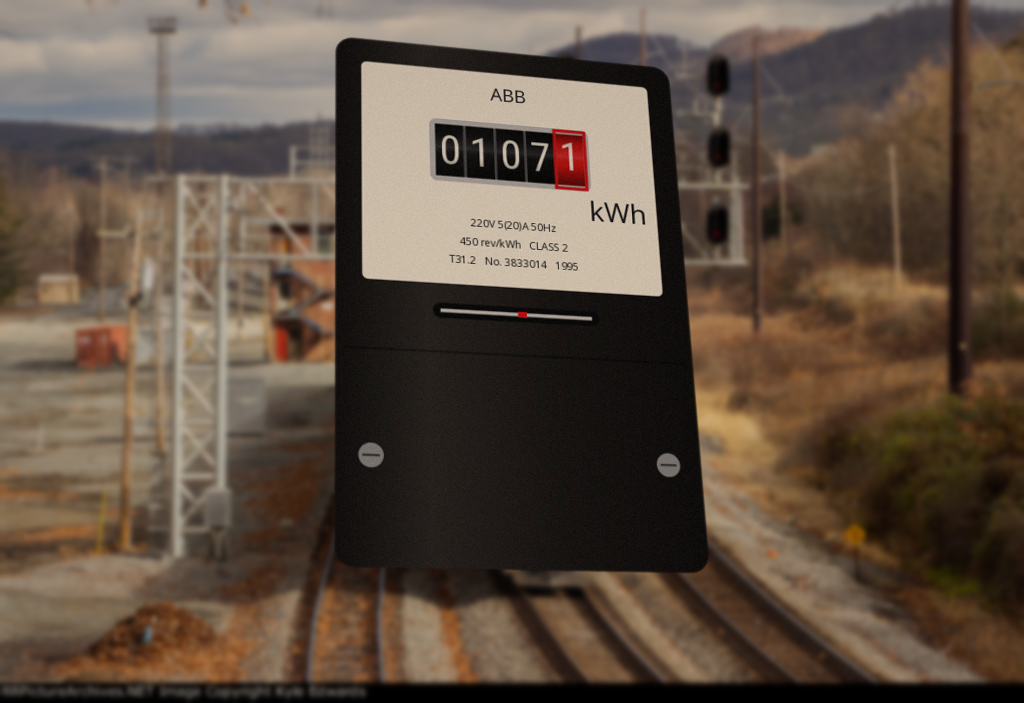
107.1 kWh
